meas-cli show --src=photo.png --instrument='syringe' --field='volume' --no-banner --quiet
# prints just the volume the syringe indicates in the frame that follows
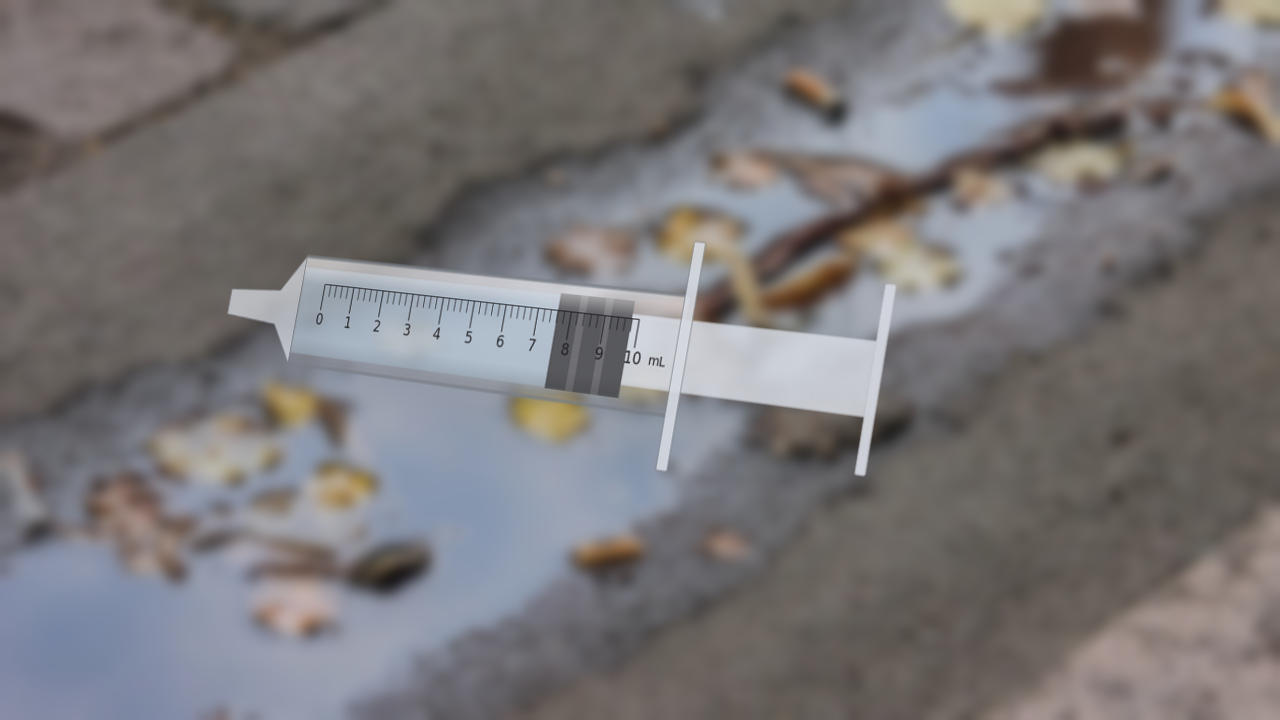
7.6 mL
